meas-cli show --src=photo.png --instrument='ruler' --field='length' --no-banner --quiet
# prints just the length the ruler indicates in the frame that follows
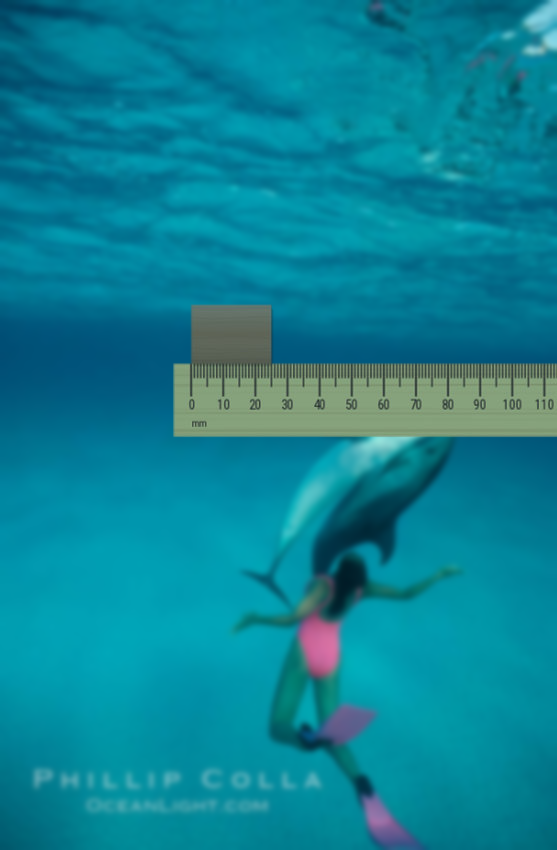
25 mm
